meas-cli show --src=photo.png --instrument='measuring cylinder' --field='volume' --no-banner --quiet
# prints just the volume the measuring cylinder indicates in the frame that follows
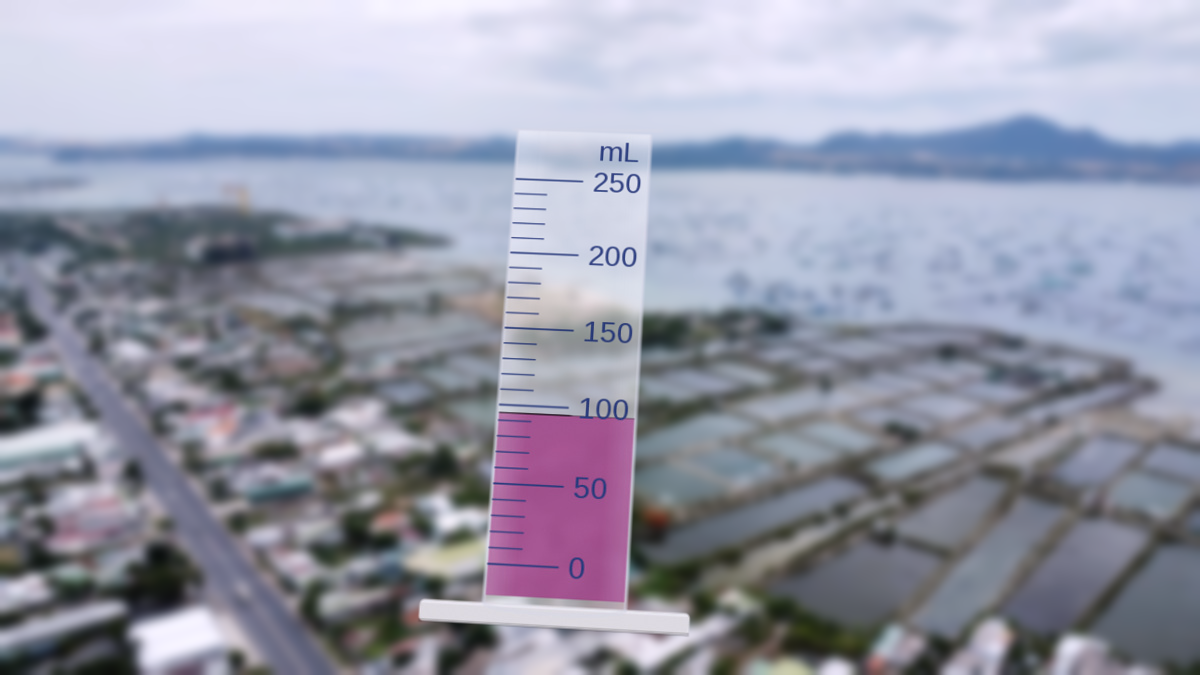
95 mL
